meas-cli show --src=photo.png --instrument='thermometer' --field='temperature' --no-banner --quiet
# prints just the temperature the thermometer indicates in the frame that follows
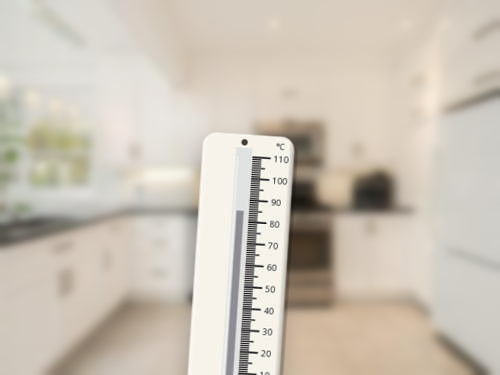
85 °C
